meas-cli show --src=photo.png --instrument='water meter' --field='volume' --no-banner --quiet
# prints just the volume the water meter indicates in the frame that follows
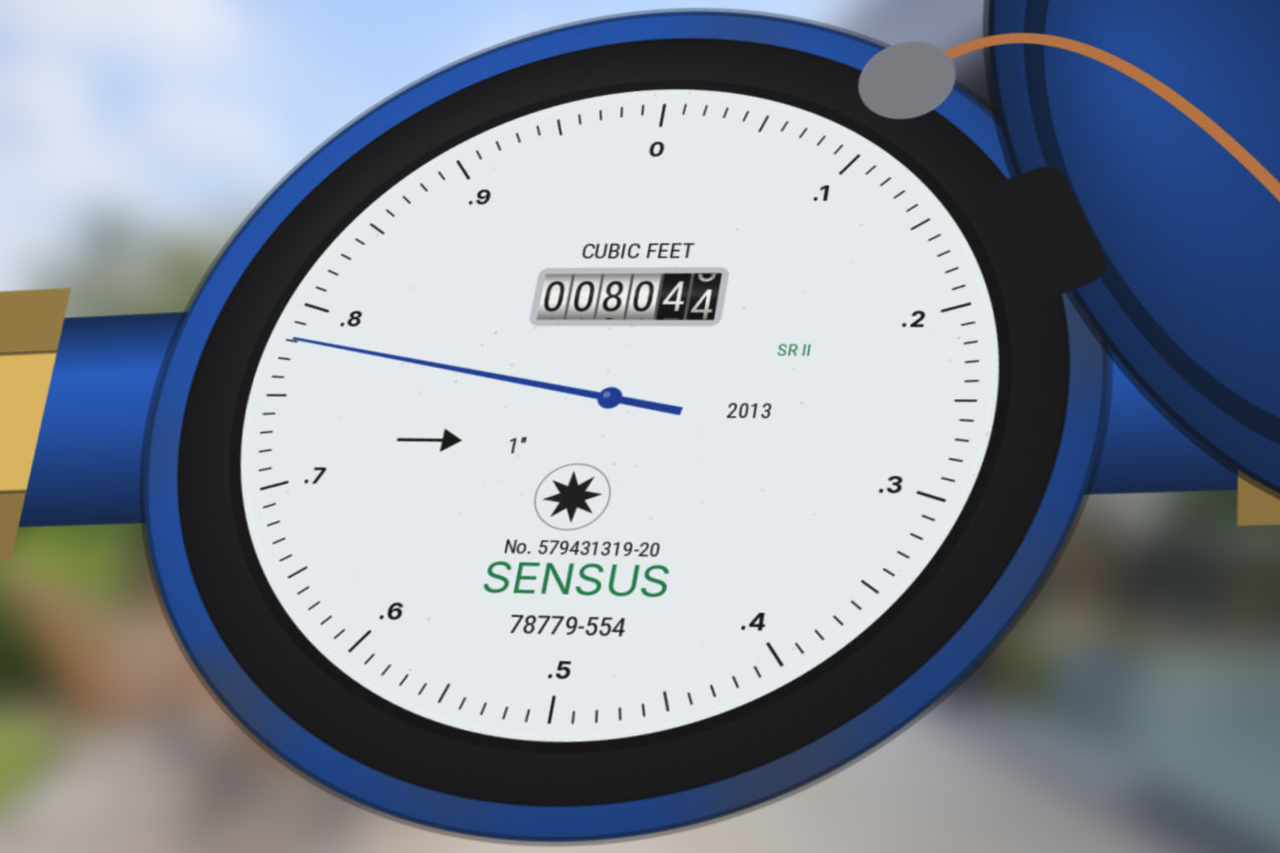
8043.78 ft³
